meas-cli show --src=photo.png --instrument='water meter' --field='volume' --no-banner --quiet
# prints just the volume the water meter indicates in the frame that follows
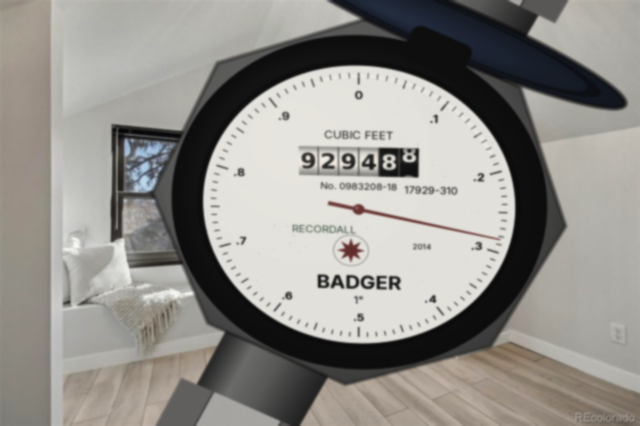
929488.28 ft³
